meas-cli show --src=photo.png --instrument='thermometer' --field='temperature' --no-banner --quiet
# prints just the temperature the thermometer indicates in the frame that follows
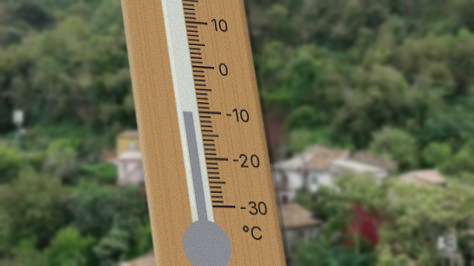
-10 °C
